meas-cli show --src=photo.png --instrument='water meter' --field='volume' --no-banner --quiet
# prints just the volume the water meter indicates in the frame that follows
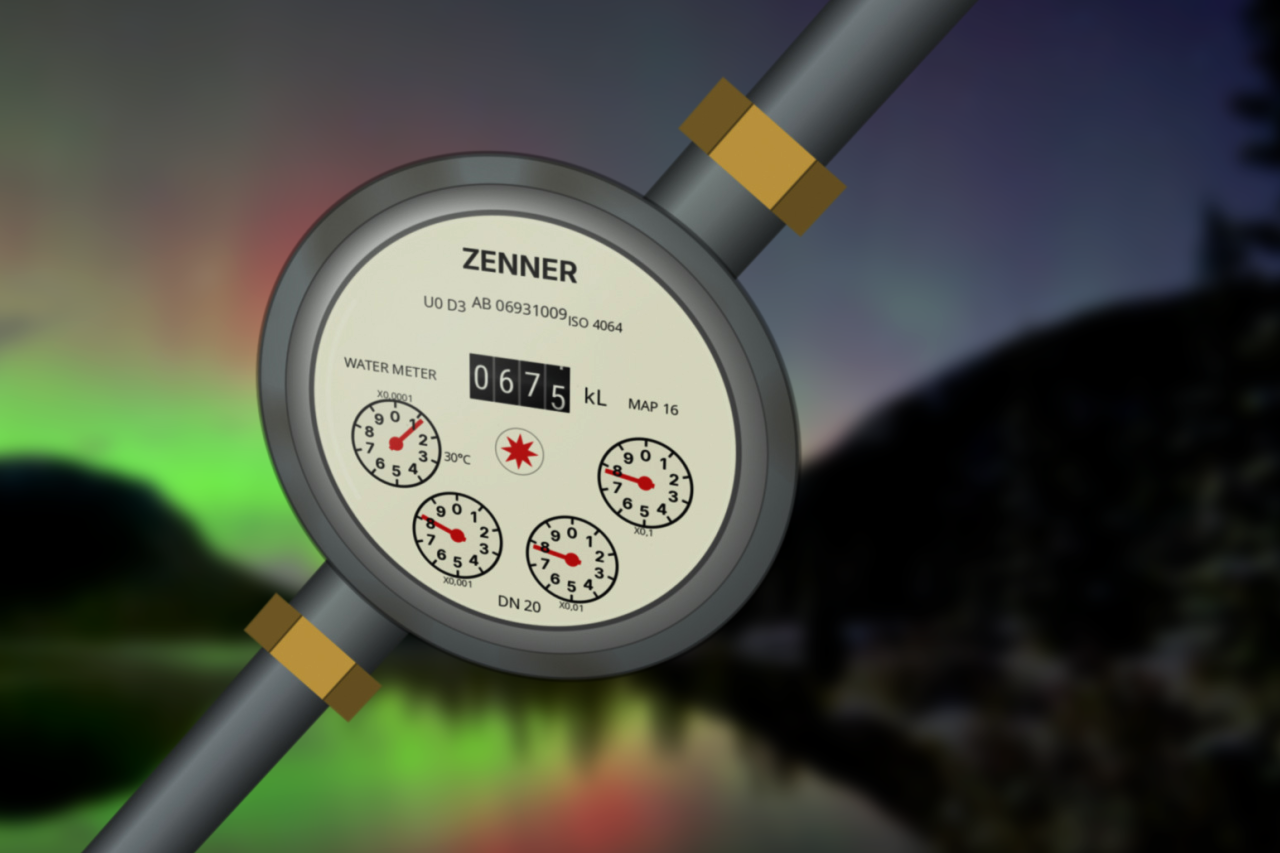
674.7781 kL
